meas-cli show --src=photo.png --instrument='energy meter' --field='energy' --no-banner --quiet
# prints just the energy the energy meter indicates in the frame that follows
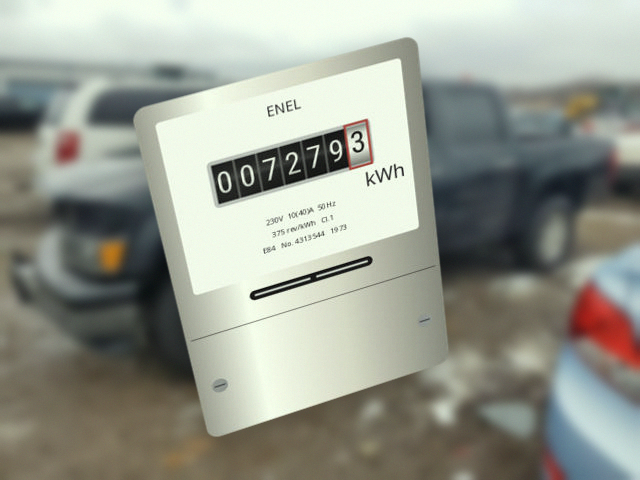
7279.3 kWh
